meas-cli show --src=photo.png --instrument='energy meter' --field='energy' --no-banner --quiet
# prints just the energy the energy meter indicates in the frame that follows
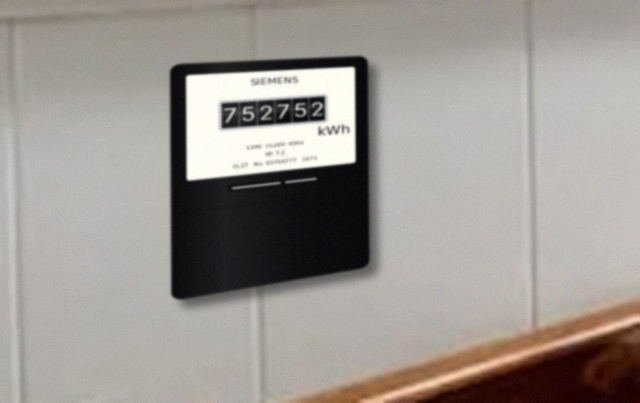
752752 kWh
